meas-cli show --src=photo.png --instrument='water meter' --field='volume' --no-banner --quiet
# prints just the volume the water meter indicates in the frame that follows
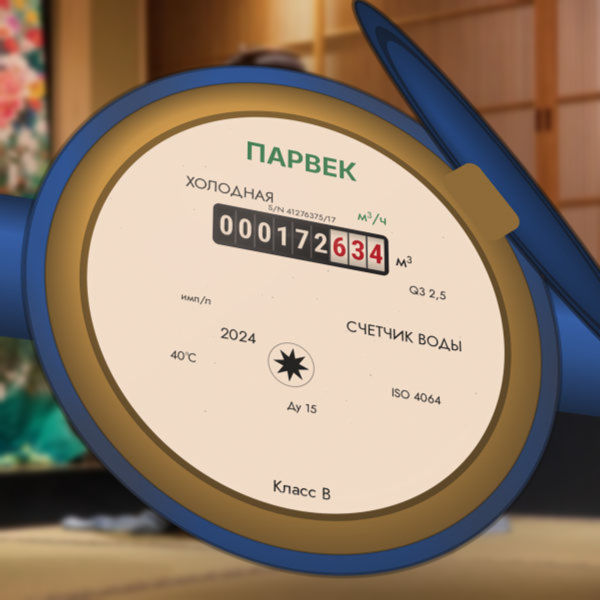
172.634 m³
